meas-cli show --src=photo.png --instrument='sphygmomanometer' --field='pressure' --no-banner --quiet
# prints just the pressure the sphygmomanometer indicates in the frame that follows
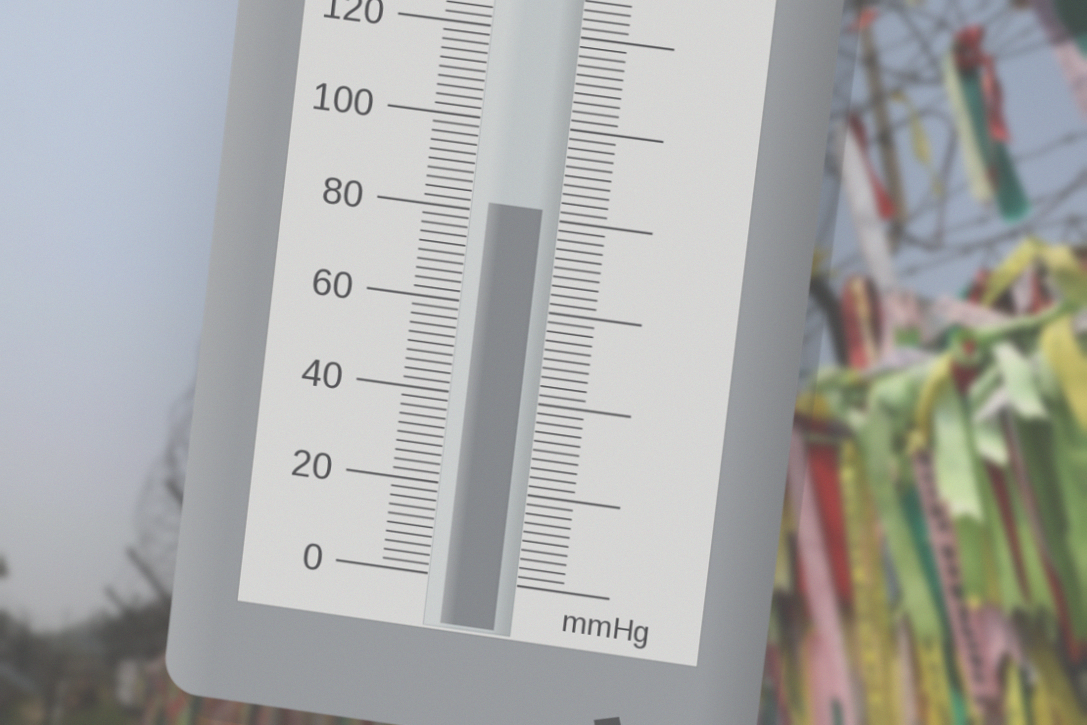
82 mmHg
